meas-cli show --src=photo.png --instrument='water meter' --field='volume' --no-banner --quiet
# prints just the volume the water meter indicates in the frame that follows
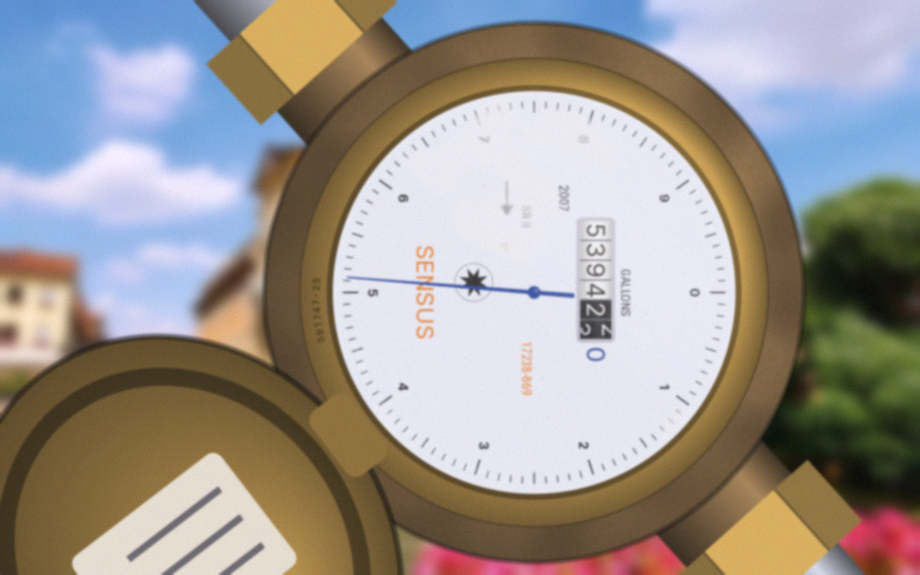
5394225.1 gal
